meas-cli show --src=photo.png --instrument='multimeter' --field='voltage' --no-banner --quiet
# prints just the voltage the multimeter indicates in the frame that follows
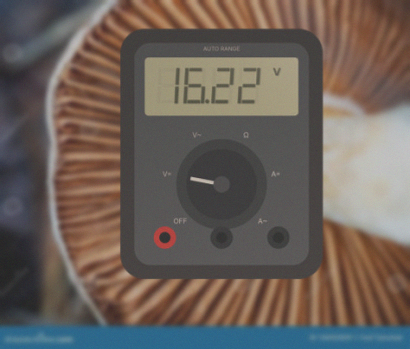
16.22 V
